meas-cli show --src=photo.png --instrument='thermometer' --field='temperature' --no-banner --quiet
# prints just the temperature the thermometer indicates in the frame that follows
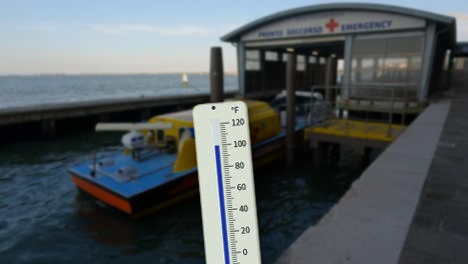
100 °F
